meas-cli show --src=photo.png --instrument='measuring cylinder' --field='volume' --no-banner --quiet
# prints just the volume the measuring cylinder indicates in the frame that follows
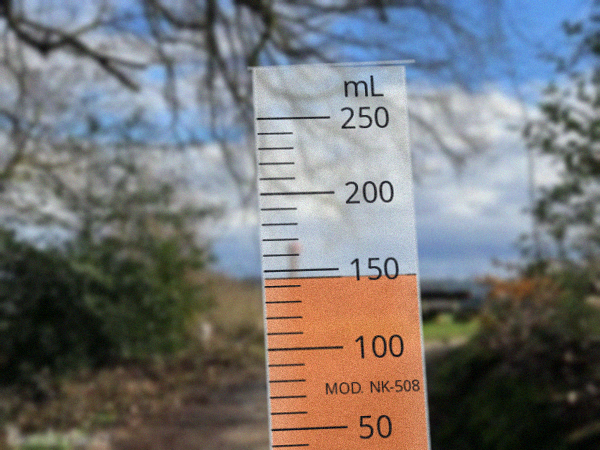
145 mL
